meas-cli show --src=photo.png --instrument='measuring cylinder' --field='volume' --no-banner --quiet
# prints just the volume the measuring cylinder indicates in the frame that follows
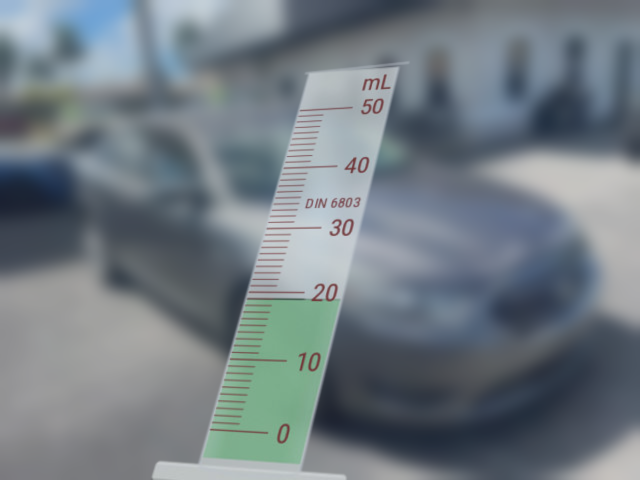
19 mL
